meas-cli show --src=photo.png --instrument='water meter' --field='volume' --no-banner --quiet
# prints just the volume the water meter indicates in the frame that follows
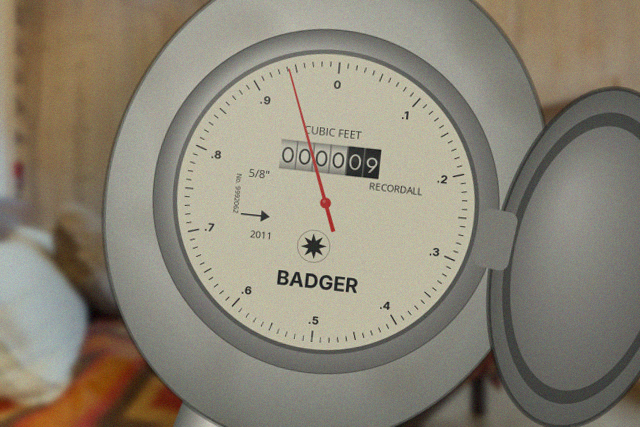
8.94 ft³
